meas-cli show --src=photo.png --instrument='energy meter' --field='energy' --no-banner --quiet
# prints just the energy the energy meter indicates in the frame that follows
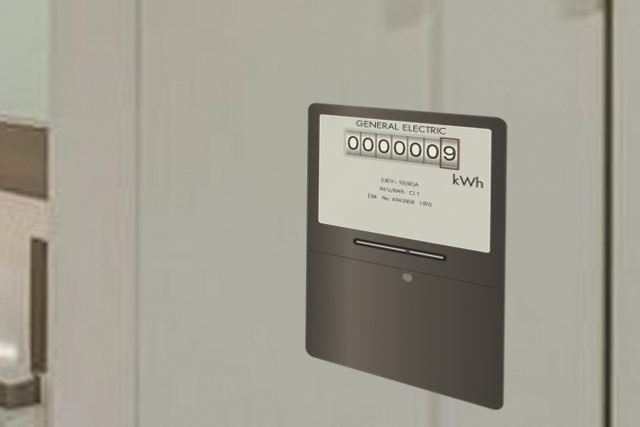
0.9 kWh
